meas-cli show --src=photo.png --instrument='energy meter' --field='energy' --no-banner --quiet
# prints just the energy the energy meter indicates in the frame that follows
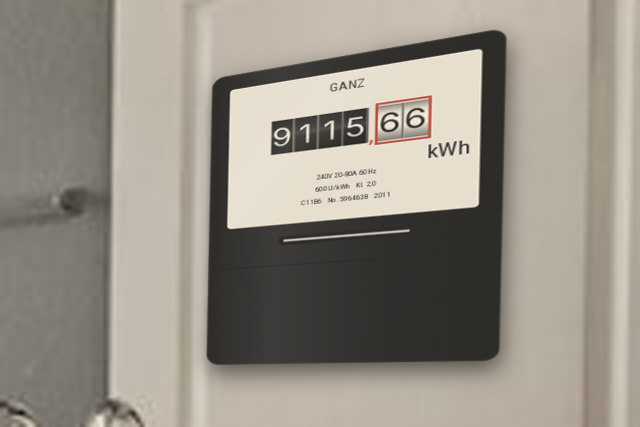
9115.66 kWh
